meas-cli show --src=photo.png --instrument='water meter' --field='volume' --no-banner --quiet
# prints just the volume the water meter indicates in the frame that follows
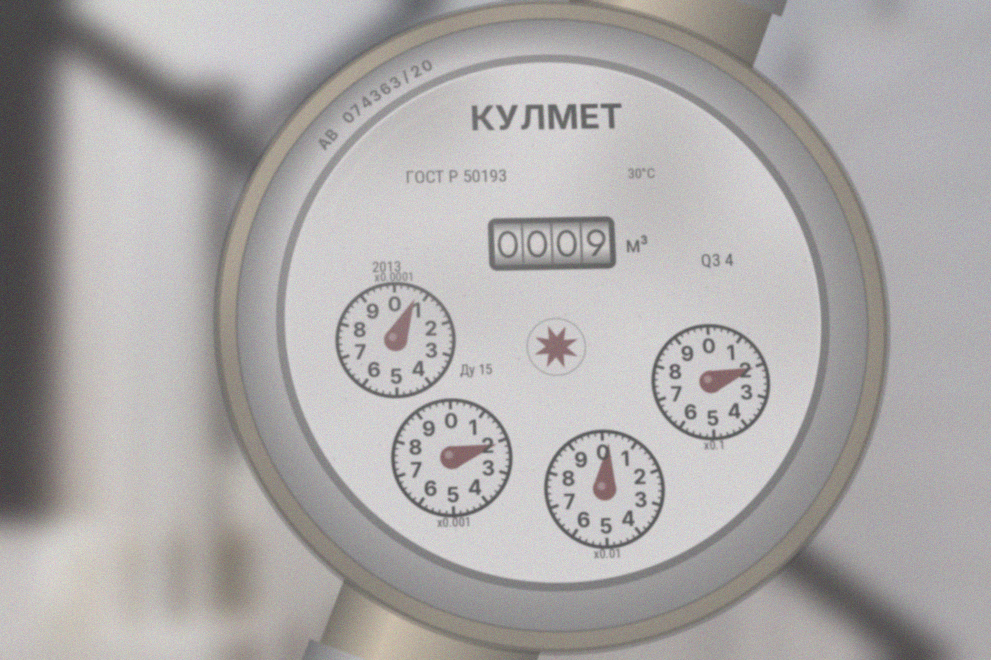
9.2020 m³
